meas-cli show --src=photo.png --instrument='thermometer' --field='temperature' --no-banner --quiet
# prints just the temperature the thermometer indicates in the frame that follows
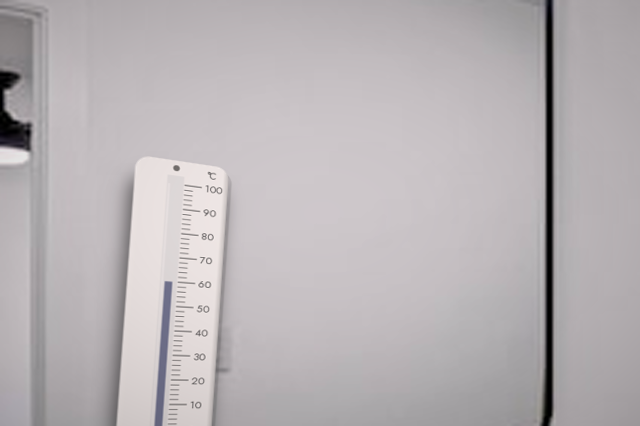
60 °C
